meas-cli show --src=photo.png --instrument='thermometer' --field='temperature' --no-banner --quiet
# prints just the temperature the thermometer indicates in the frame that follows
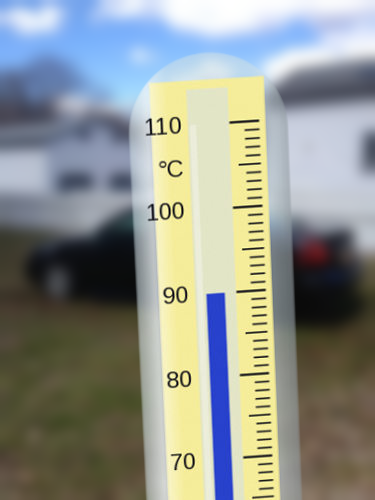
90 °C
